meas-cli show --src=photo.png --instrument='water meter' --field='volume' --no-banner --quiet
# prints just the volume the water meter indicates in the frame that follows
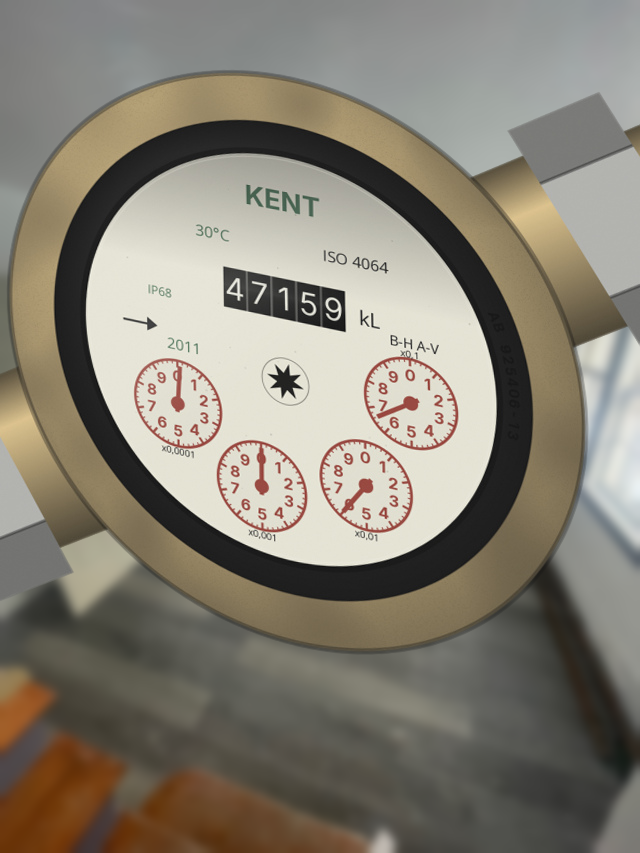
47159.6600 kL
